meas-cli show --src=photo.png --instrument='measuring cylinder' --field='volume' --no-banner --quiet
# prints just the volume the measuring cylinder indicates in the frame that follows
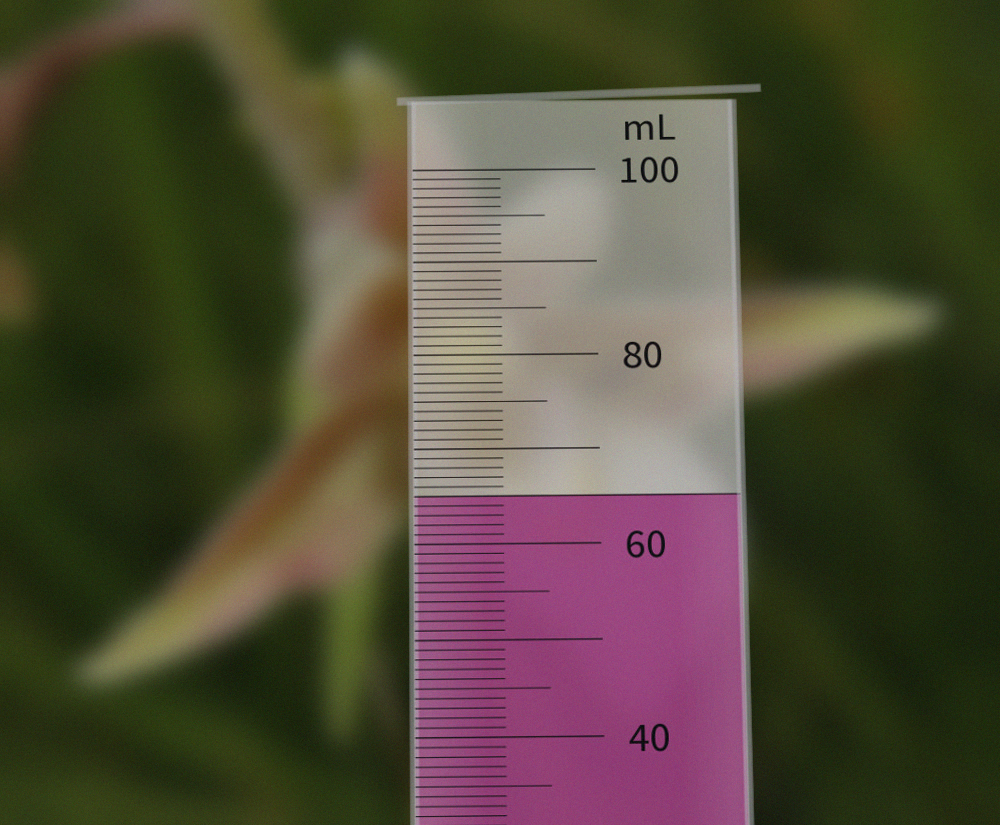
65 mL
